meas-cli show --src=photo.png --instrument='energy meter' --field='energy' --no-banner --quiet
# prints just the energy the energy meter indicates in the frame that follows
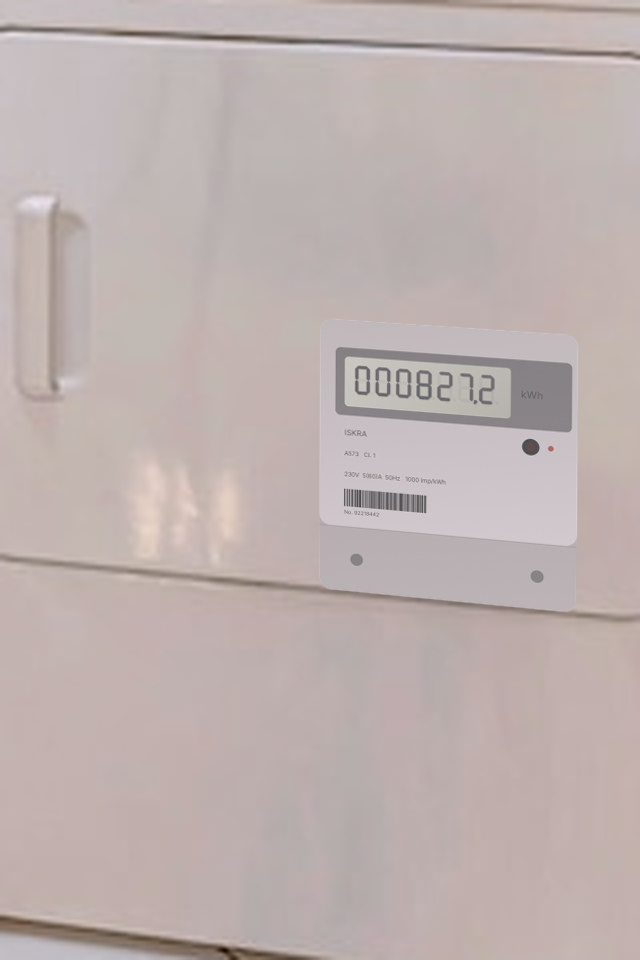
827.2 kWh
